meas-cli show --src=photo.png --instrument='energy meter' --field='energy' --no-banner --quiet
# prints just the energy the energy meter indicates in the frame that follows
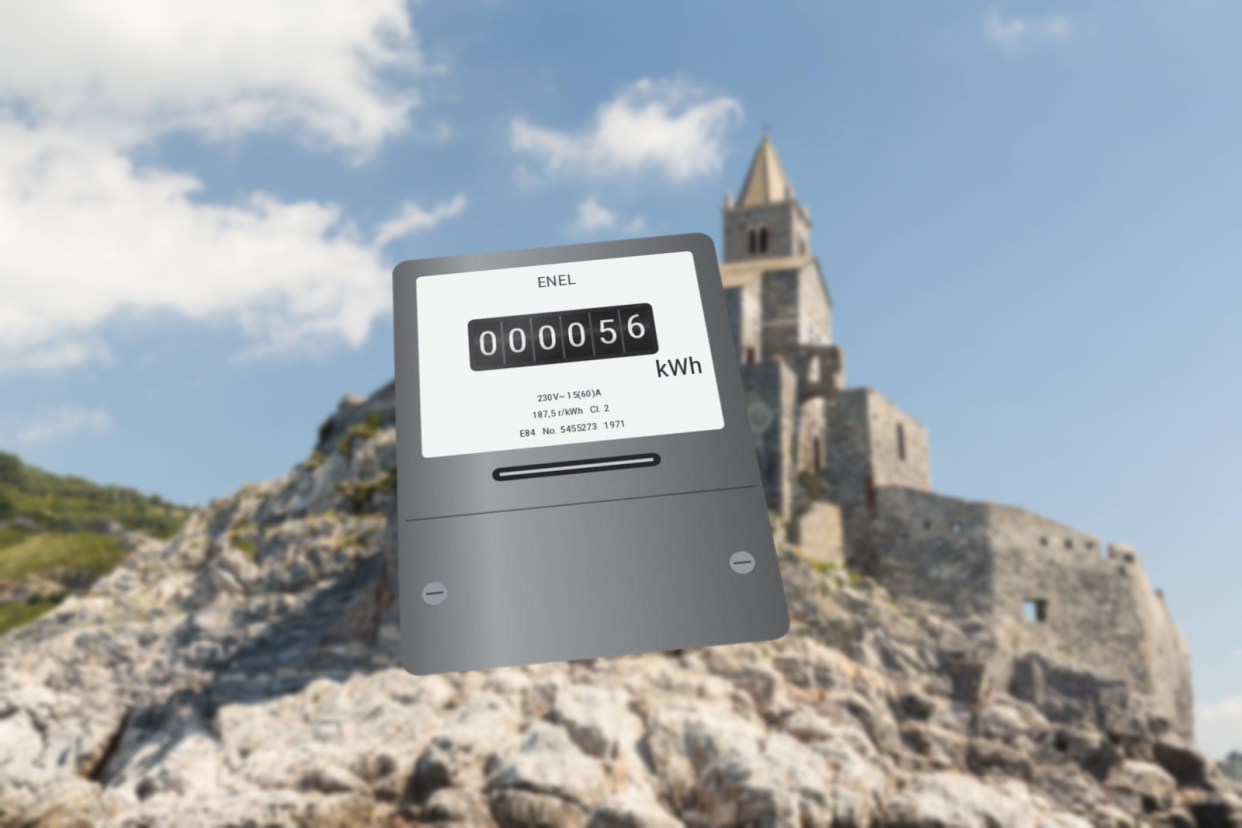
56 kWh
